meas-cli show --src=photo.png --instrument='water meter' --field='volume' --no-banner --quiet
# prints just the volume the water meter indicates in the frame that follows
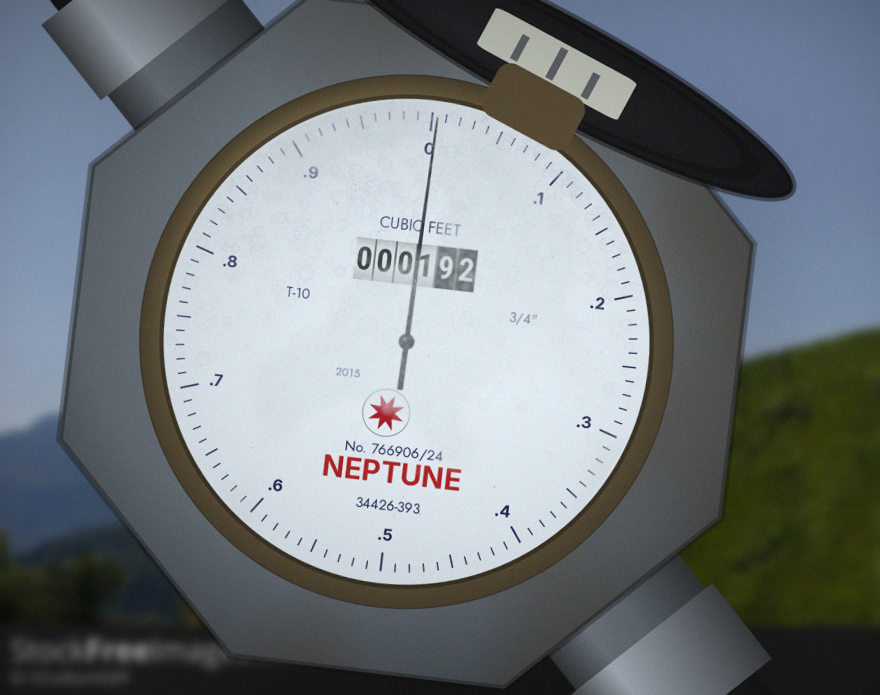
192.00 ft³
